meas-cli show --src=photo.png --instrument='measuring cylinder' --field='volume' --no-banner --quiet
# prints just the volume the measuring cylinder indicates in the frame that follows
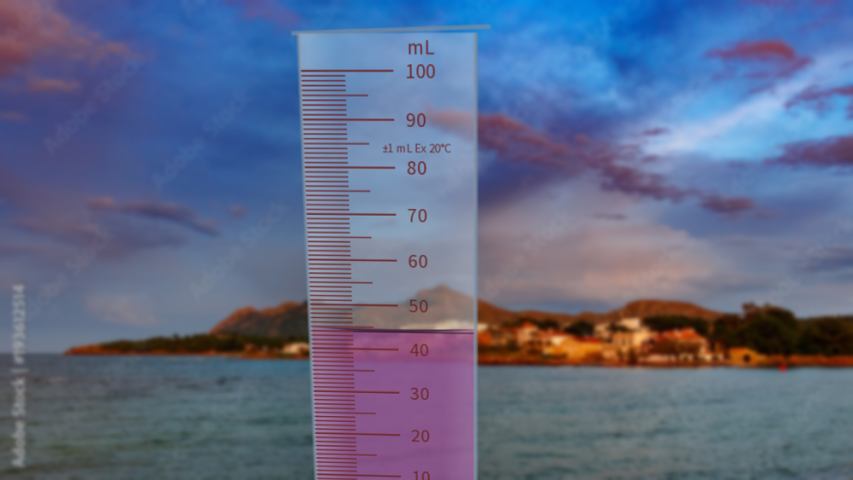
44 mL
